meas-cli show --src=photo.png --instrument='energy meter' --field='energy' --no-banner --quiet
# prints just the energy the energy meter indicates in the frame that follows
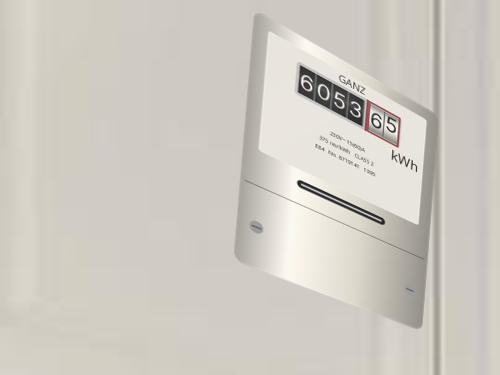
6053.65 kWh
